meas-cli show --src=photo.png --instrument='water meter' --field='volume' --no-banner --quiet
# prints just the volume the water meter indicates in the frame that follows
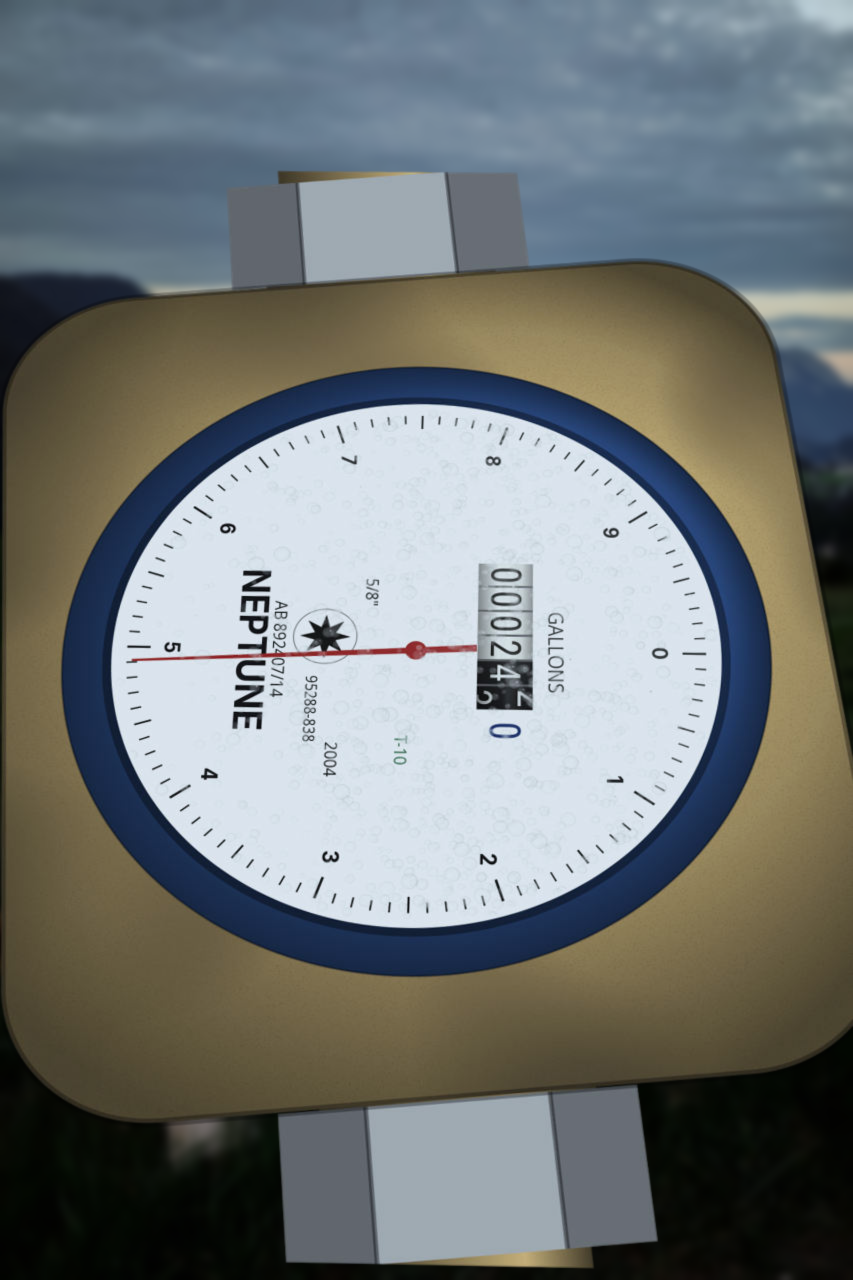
2424.9 gal
